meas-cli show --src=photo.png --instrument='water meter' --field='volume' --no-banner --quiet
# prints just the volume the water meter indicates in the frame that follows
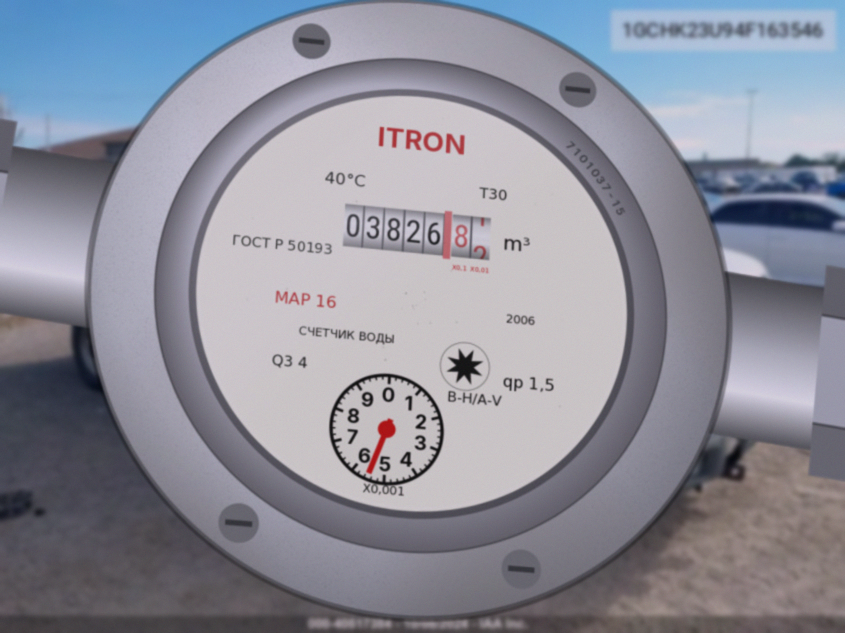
3826.815 m³
